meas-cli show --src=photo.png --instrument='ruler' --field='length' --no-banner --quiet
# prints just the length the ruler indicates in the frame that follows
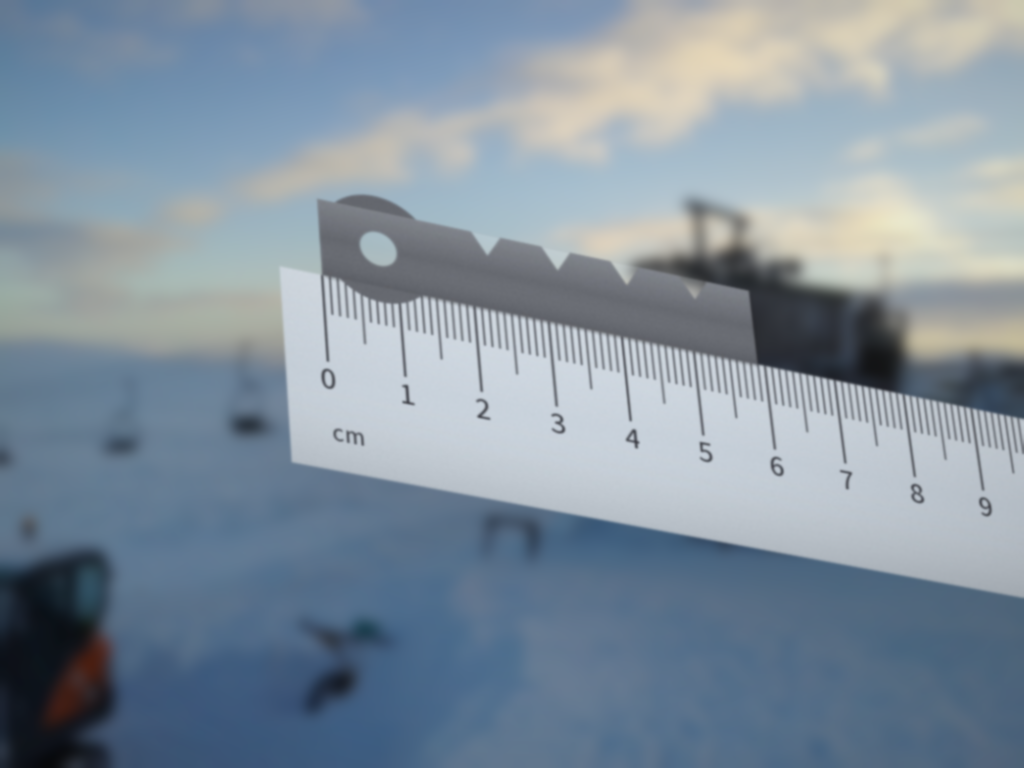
5.9 cm
